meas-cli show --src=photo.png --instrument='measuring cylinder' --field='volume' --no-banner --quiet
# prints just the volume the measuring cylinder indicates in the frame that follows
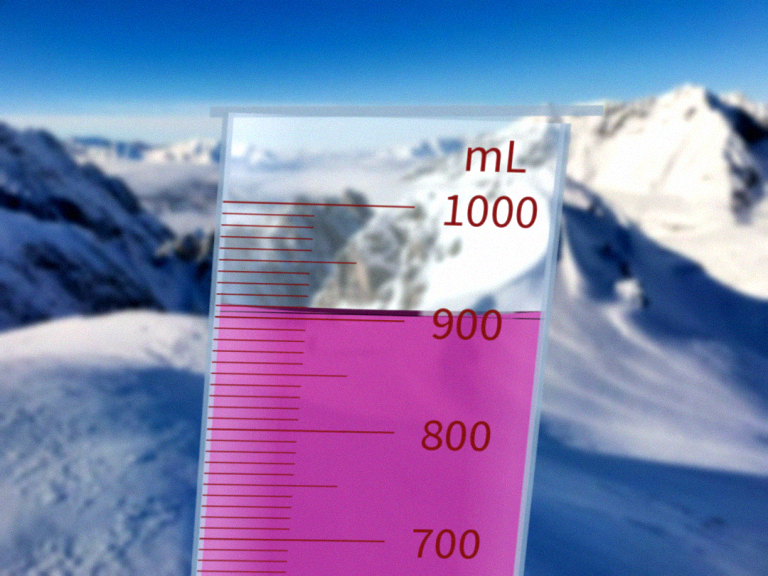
905 mL
